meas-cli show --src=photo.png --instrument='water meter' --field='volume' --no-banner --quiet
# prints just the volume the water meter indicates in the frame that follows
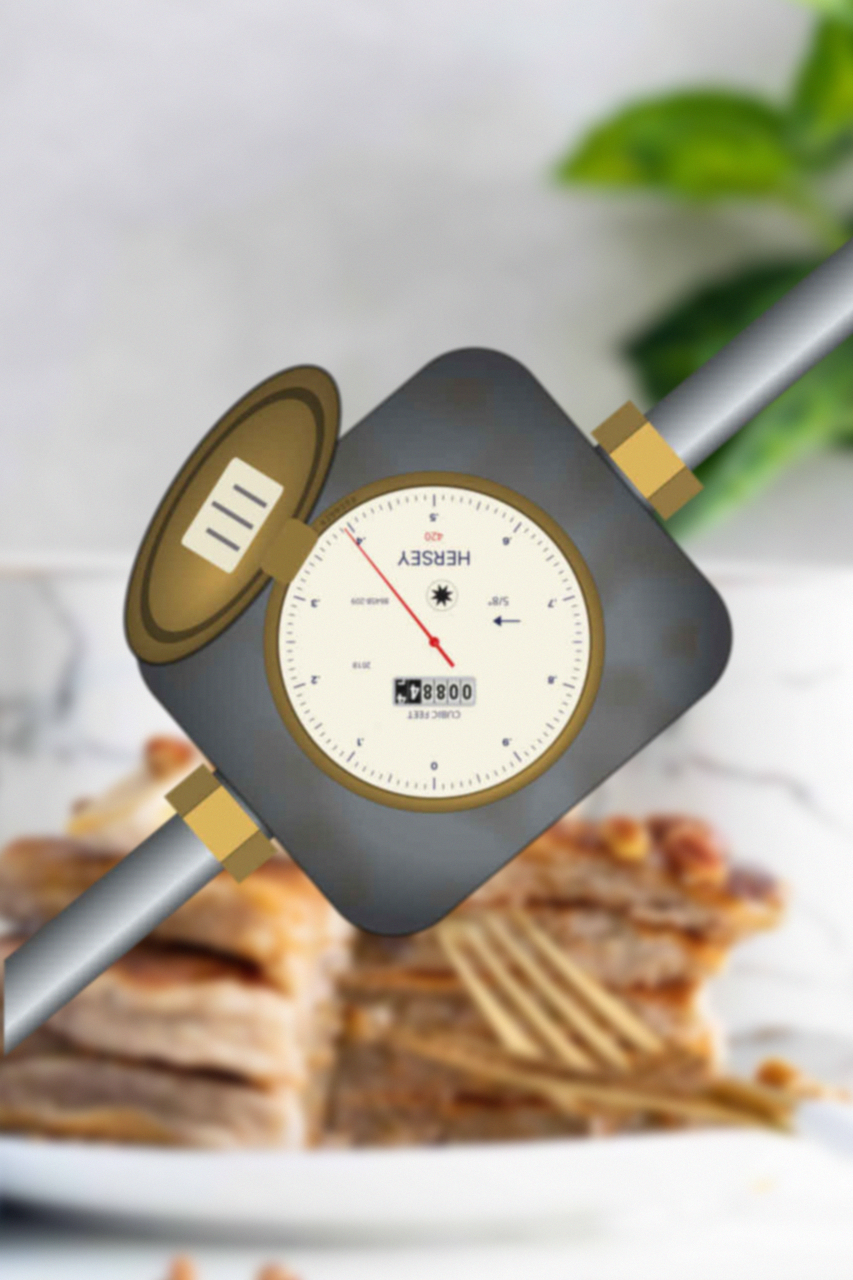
8844.39 ft³
